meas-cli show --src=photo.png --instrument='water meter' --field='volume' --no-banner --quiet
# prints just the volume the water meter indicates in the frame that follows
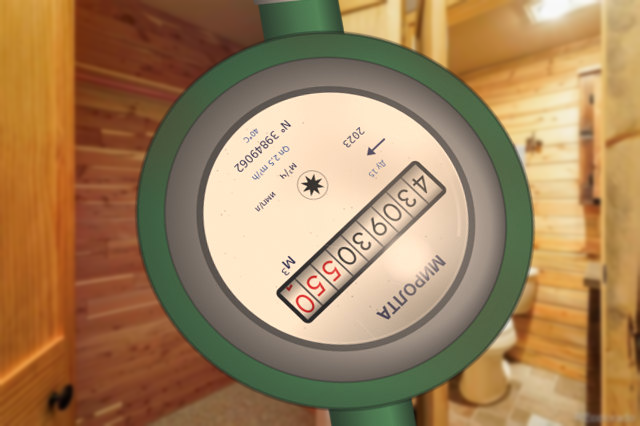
430930.550 m³
